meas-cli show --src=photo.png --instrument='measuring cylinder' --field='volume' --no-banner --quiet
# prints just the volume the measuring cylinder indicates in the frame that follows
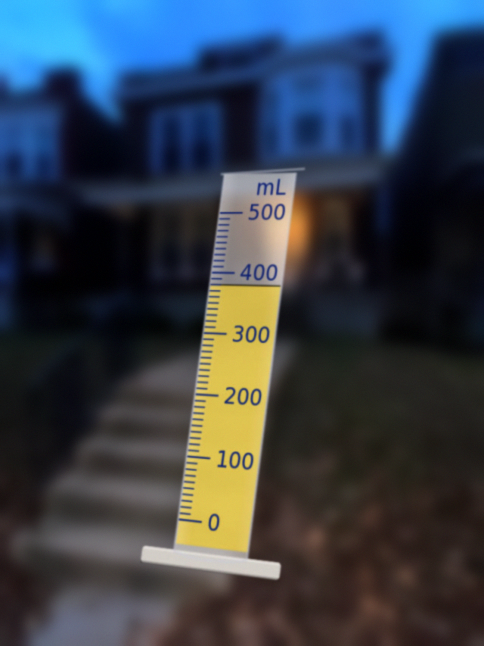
380 mL
